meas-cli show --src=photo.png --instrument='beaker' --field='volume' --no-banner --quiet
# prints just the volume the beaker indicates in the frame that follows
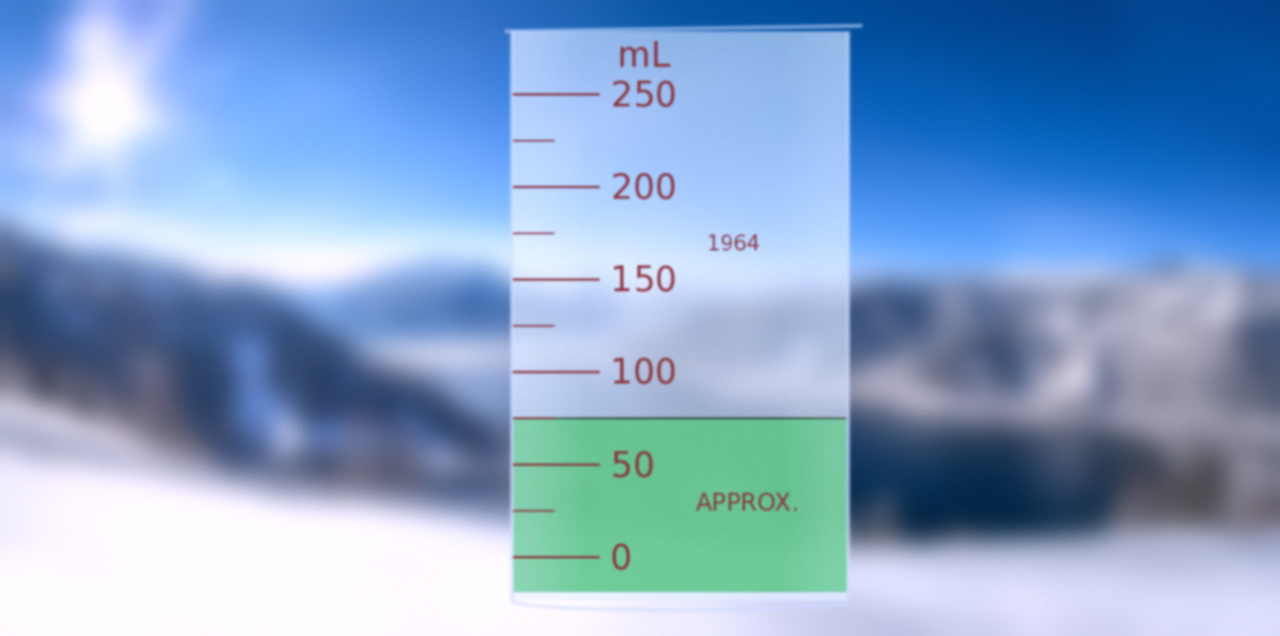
75 mL
